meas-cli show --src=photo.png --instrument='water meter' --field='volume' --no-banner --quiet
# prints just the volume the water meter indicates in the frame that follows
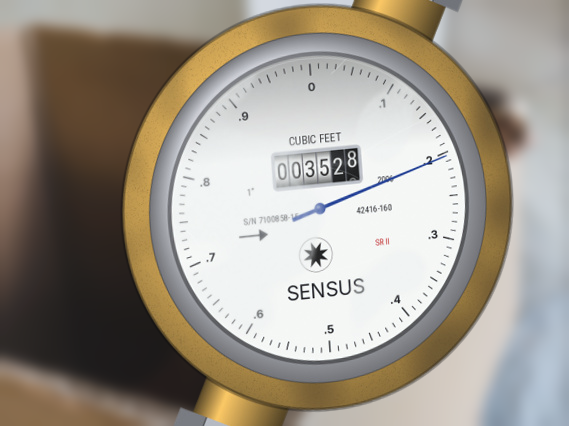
3528.20 ft³
